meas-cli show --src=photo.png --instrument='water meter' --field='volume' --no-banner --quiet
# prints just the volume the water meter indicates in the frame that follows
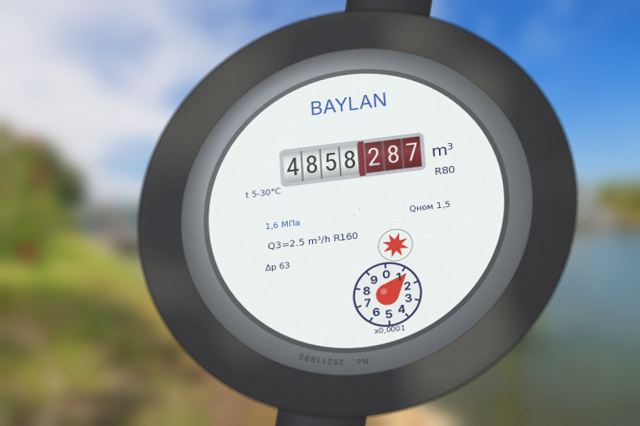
4858.2871 m³
